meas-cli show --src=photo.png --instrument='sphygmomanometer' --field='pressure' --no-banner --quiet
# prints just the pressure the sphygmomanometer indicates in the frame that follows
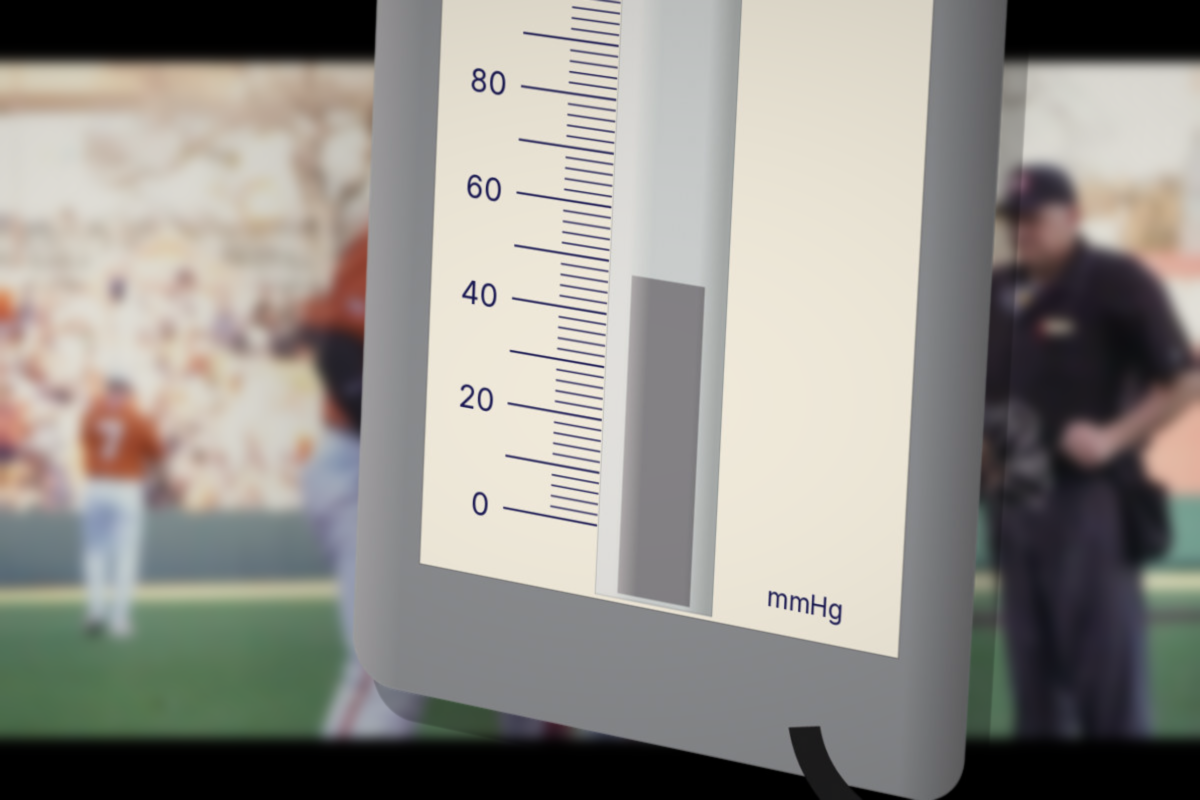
48 mmHg
